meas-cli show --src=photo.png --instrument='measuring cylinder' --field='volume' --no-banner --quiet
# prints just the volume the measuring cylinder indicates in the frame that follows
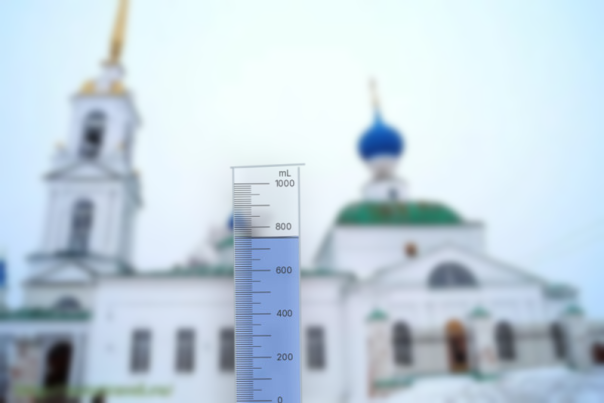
750 mL
